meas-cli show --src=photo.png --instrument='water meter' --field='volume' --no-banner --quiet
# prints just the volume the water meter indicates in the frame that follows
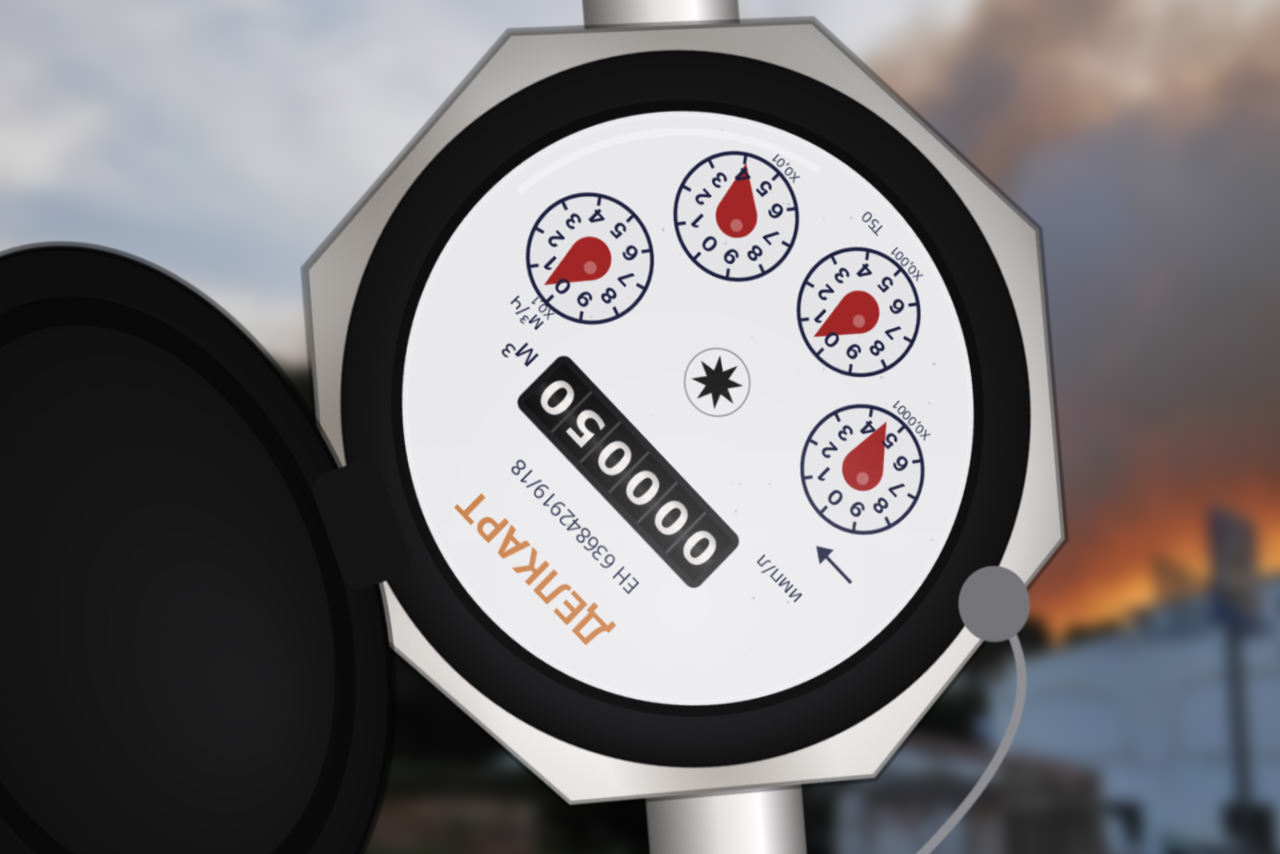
50.0404 m³
